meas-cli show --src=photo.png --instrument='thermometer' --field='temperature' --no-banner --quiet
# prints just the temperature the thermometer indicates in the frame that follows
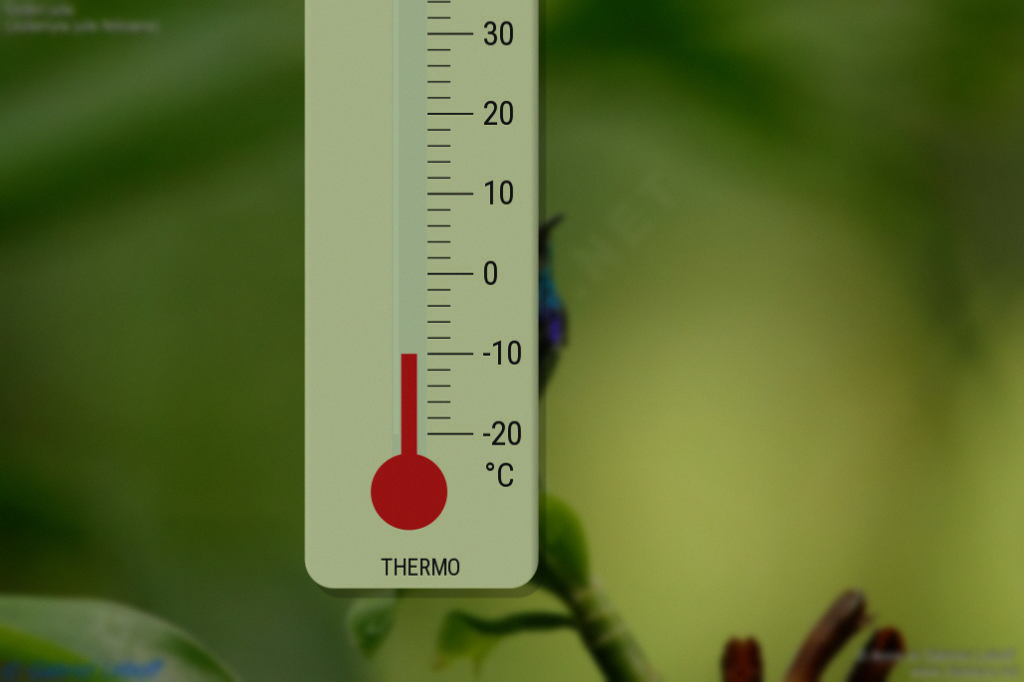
-10 °C
